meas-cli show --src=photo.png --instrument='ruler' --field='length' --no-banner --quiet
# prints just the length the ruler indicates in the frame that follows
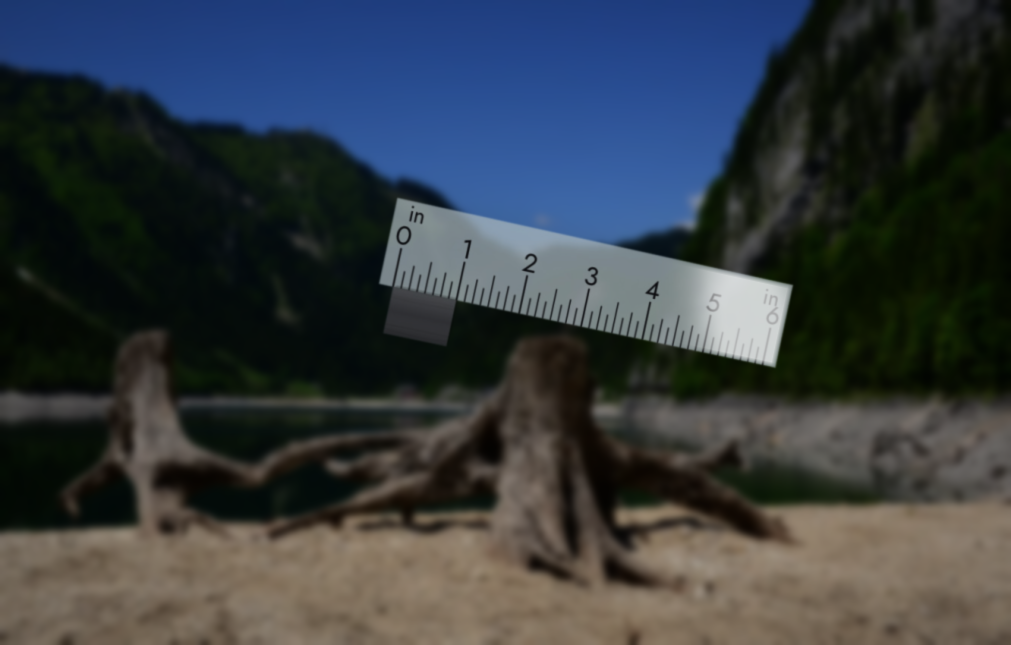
1 in
